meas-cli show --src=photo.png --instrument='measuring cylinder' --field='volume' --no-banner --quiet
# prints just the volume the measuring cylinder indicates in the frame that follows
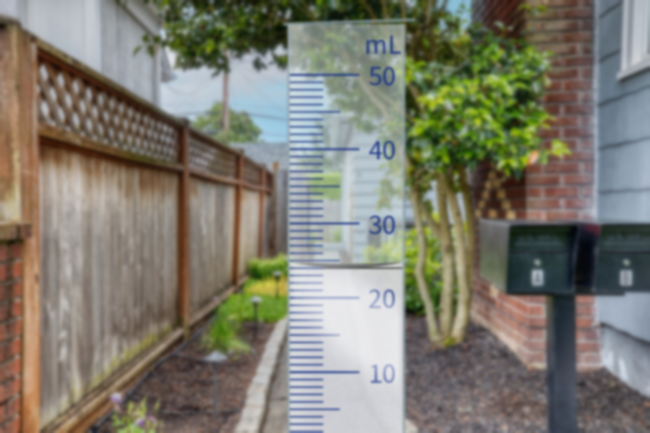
24 mL
